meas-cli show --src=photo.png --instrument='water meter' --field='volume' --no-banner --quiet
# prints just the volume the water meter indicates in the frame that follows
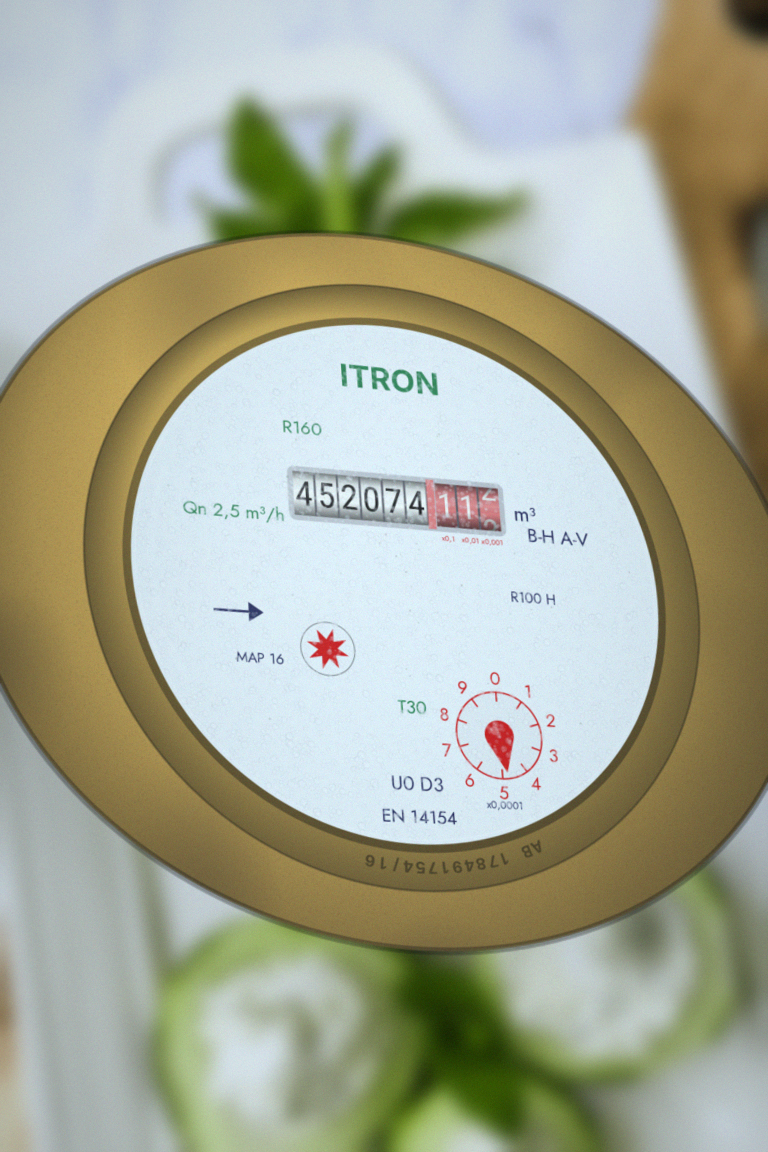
452074.1124 m³
